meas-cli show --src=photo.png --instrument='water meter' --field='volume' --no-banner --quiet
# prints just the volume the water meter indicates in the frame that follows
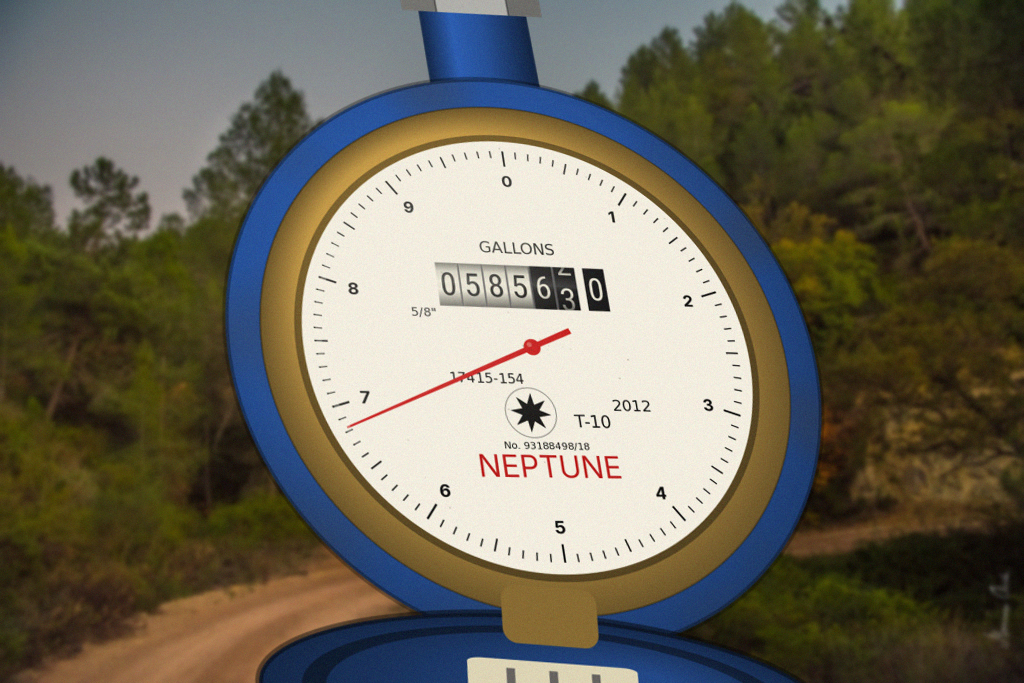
585626.8 gal
